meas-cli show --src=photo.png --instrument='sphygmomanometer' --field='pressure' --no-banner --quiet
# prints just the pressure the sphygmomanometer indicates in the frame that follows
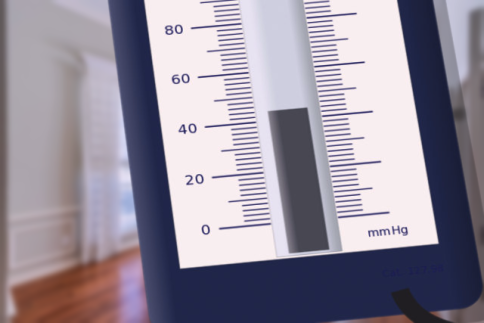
44 mmHg
